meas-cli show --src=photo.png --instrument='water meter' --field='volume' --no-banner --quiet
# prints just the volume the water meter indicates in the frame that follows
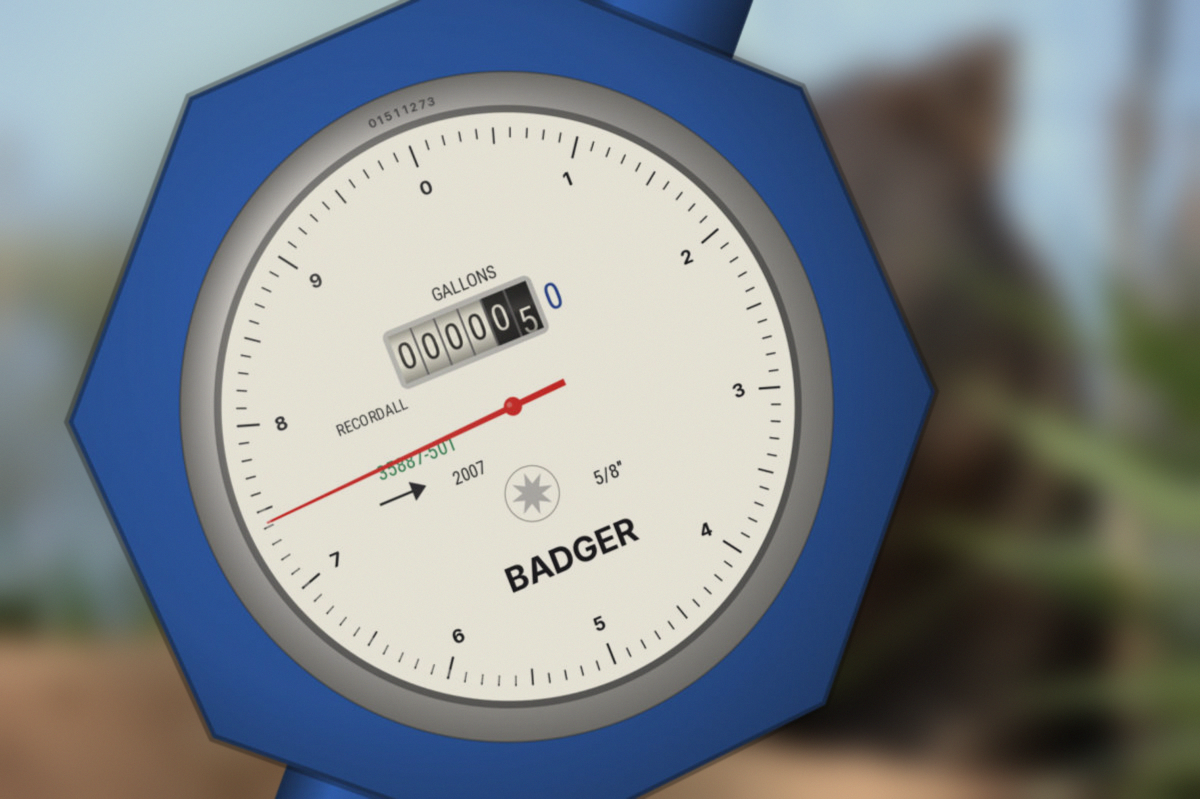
47.4 gal
